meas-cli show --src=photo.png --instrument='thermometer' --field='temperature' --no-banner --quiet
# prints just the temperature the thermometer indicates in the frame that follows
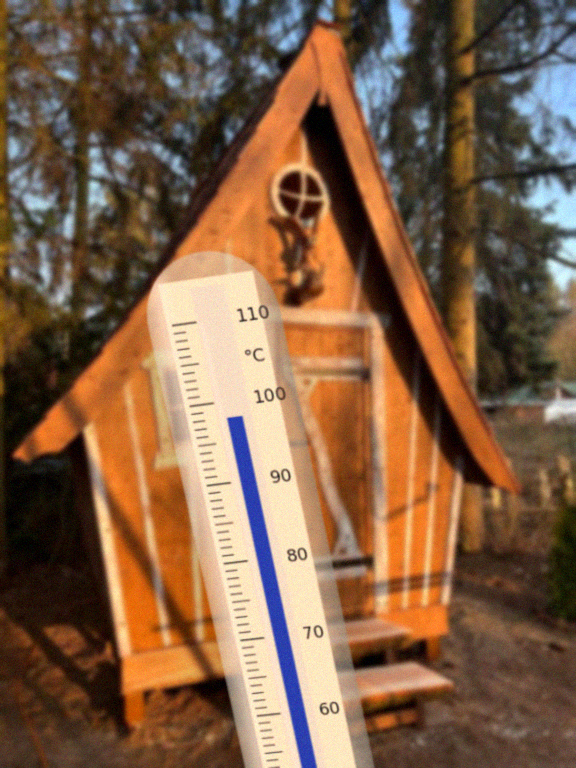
98 °C
